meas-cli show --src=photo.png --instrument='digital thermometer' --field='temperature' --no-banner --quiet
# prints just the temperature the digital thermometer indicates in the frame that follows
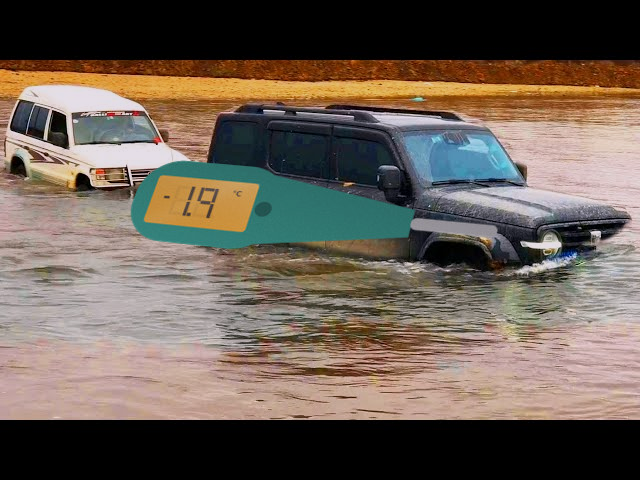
-1.9 °C
